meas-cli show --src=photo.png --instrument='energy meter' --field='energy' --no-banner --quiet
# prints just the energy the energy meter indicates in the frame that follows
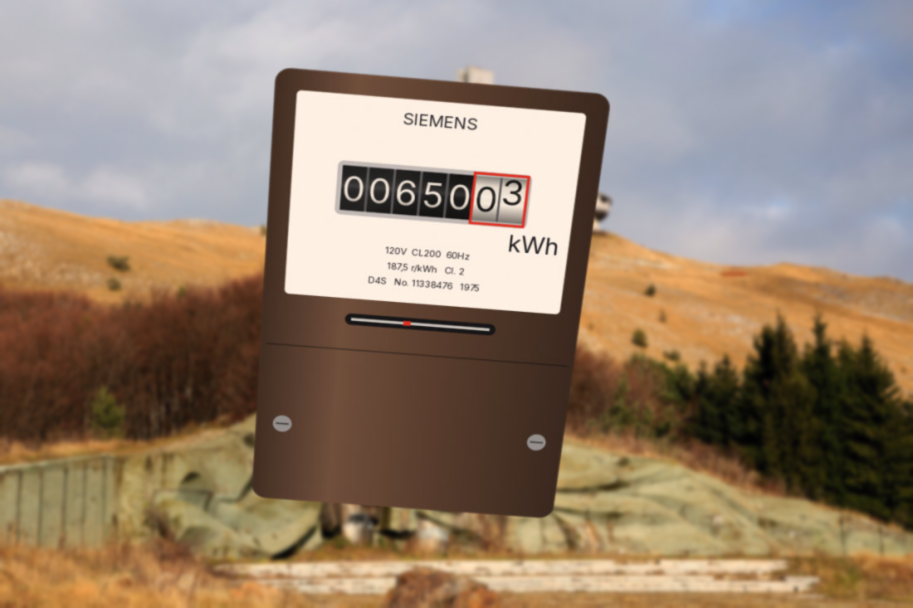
650.03 kWh
